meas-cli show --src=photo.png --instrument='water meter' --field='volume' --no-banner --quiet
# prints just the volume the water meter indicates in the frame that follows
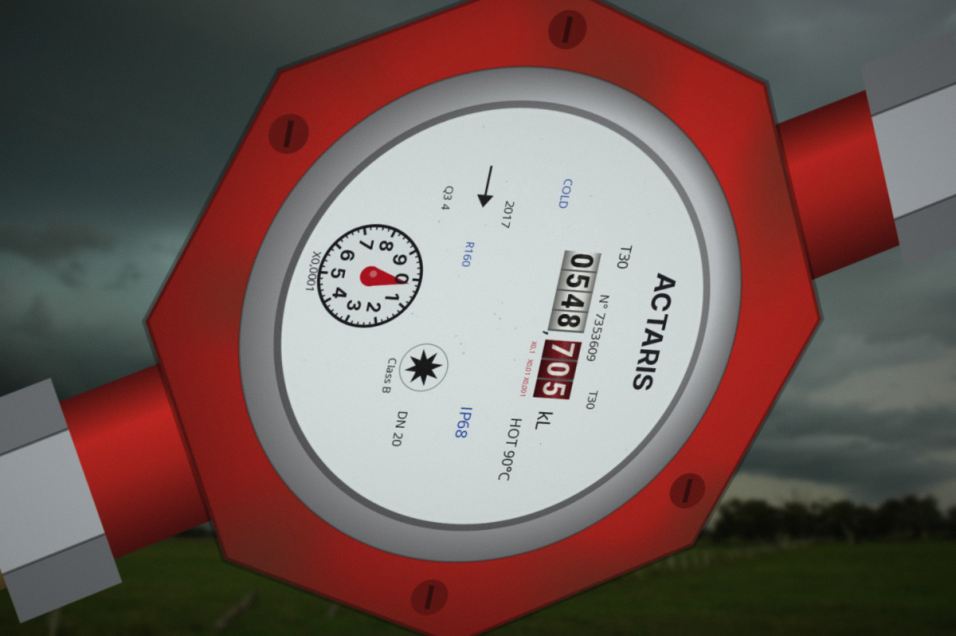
548.7050 kL
